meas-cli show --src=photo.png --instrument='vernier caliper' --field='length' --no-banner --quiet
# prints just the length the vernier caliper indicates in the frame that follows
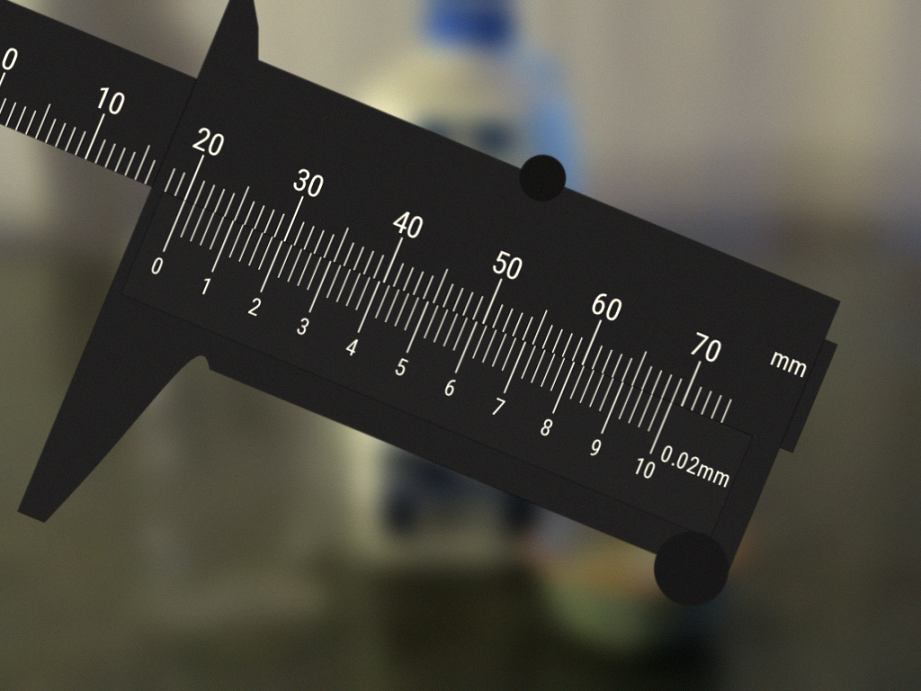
20.0 mm
